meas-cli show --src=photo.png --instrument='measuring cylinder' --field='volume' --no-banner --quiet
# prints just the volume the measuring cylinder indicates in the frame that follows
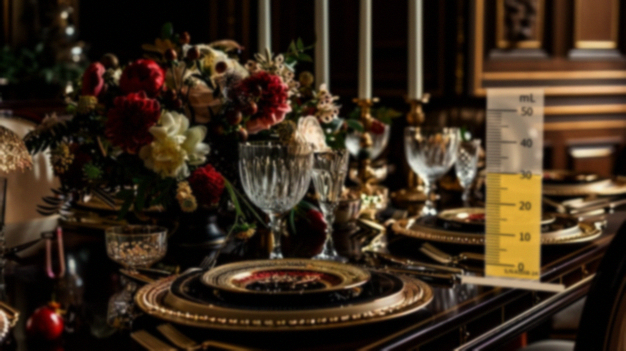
30 mL
